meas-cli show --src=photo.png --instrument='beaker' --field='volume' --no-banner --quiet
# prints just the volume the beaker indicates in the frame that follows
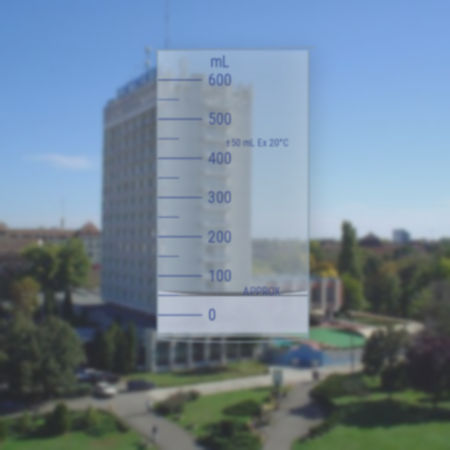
50 mL
